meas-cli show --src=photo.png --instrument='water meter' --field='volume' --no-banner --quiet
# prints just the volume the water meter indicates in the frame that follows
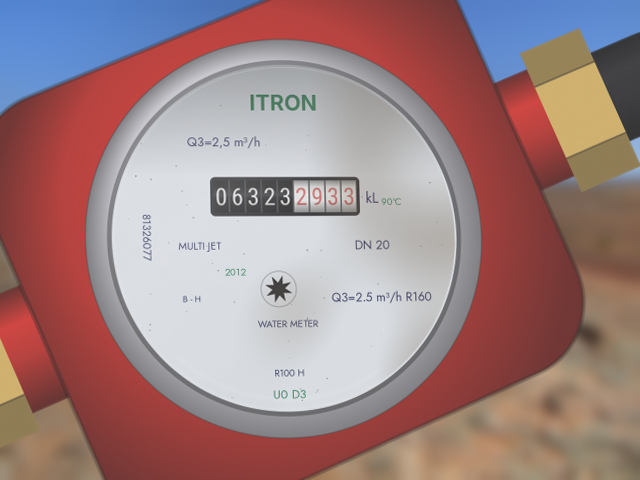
6323.2933 kL
